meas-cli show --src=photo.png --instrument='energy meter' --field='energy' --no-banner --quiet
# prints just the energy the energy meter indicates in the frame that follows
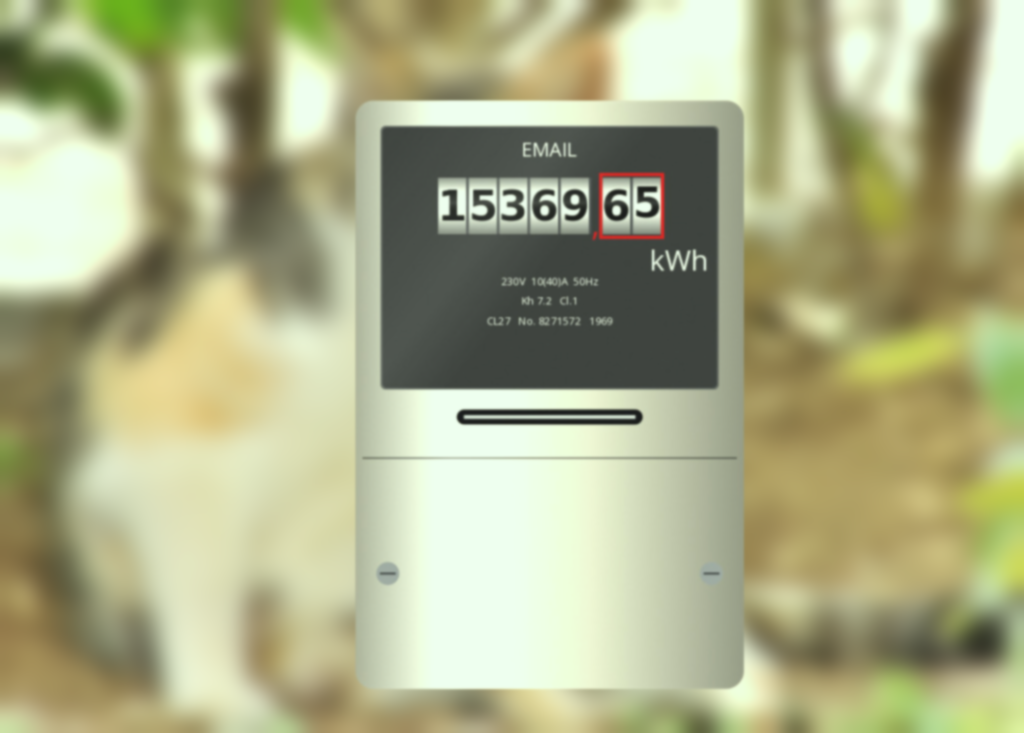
15369.65 kWh
